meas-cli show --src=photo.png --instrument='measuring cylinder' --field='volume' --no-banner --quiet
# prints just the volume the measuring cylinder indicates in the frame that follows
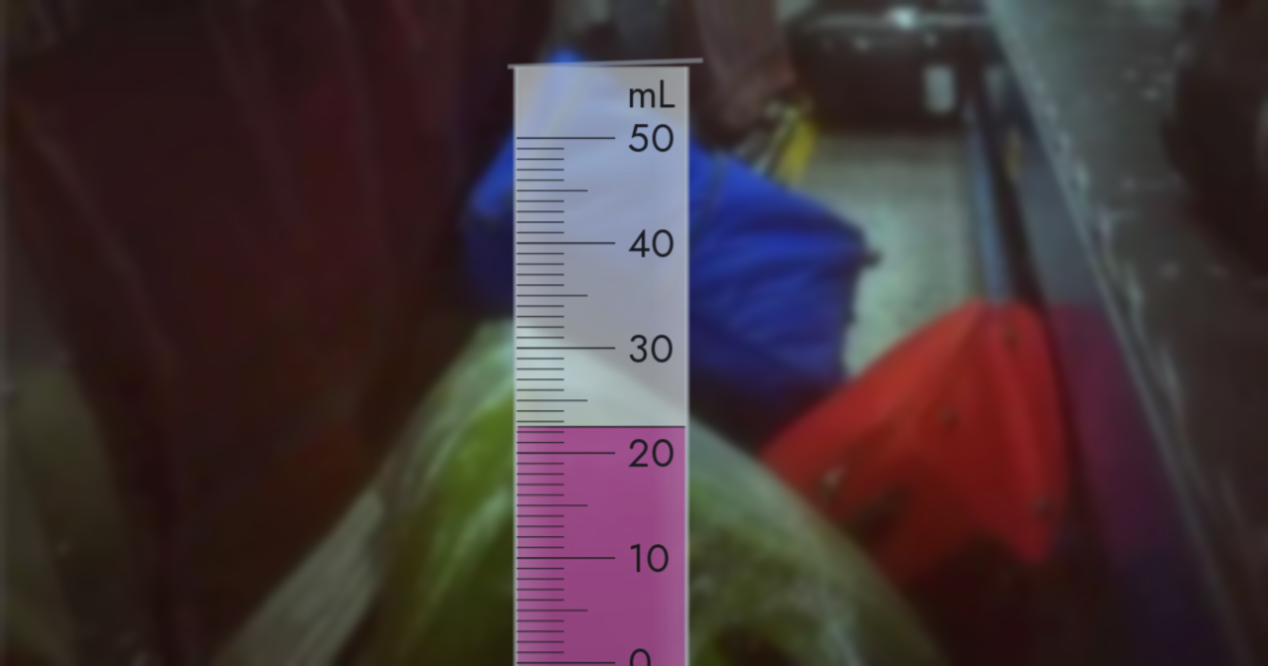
22.5 mL
